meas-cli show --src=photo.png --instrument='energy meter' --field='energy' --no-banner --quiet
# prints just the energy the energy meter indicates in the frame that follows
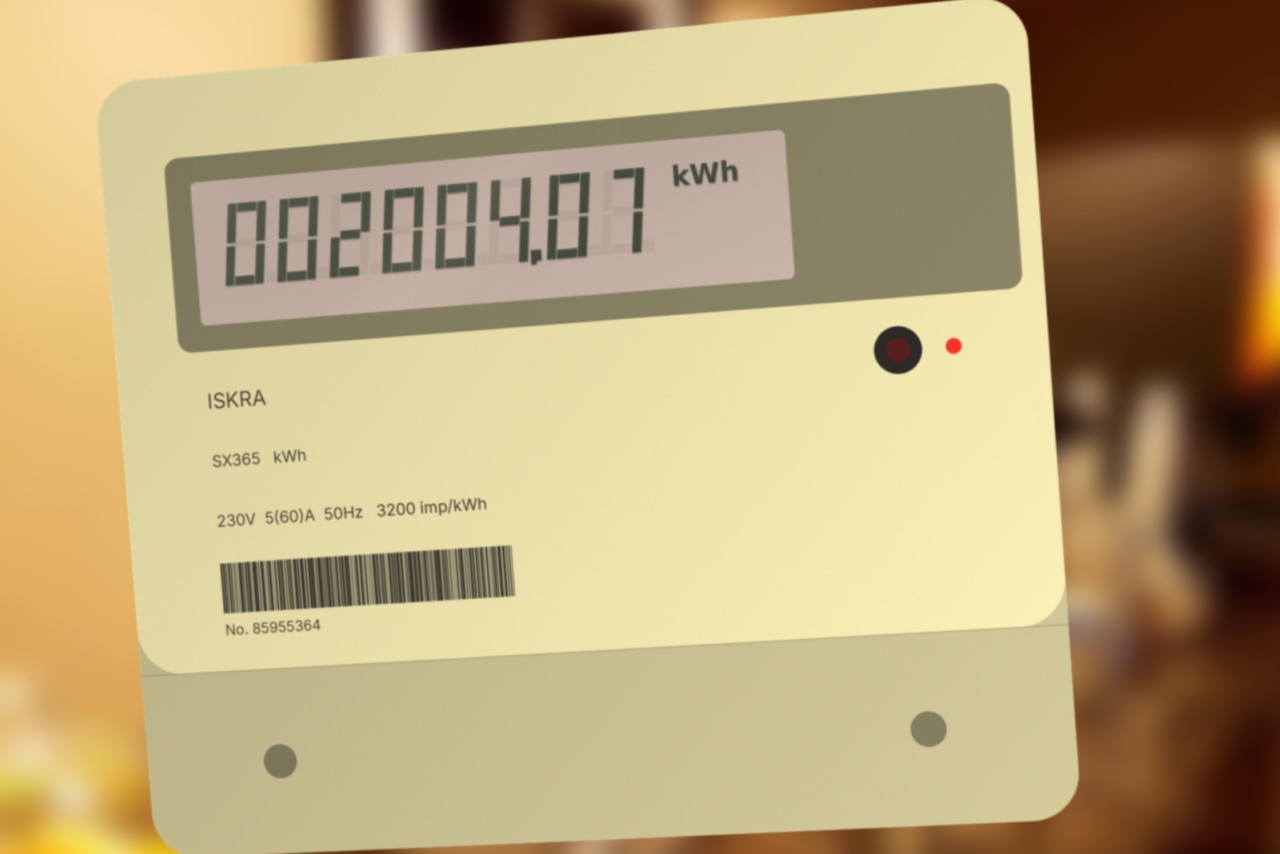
2004.07 kWh
